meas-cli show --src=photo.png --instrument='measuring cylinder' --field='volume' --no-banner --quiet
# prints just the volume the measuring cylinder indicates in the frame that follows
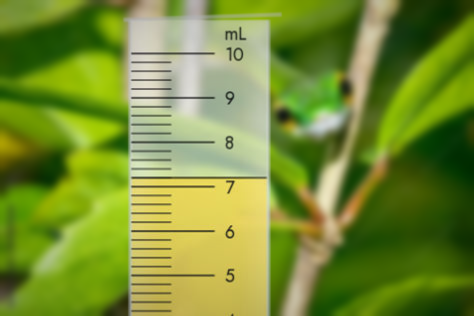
7.2 mL
